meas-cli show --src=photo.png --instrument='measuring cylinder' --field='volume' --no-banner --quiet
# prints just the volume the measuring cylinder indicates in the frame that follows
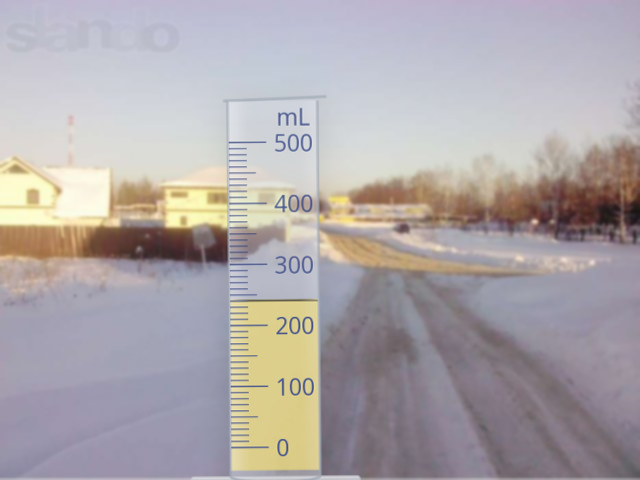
240 mL
